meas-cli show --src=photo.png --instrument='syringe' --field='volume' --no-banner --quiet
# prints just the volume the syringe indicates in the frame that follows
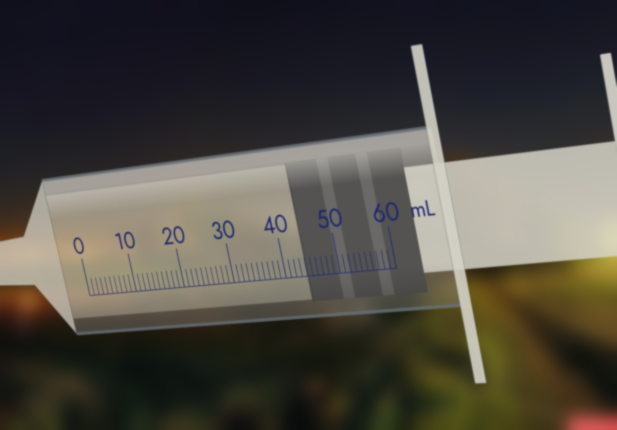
44 mL
